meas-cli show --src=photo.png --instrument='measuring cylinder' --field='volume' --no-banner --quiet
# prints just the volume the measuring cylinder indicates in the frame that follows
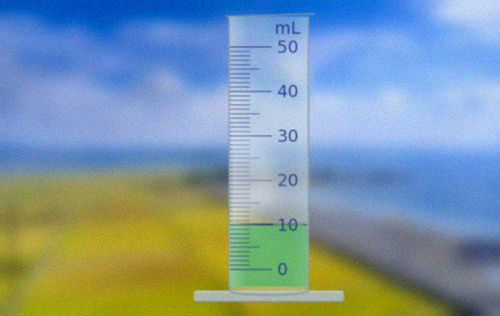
10 mL
